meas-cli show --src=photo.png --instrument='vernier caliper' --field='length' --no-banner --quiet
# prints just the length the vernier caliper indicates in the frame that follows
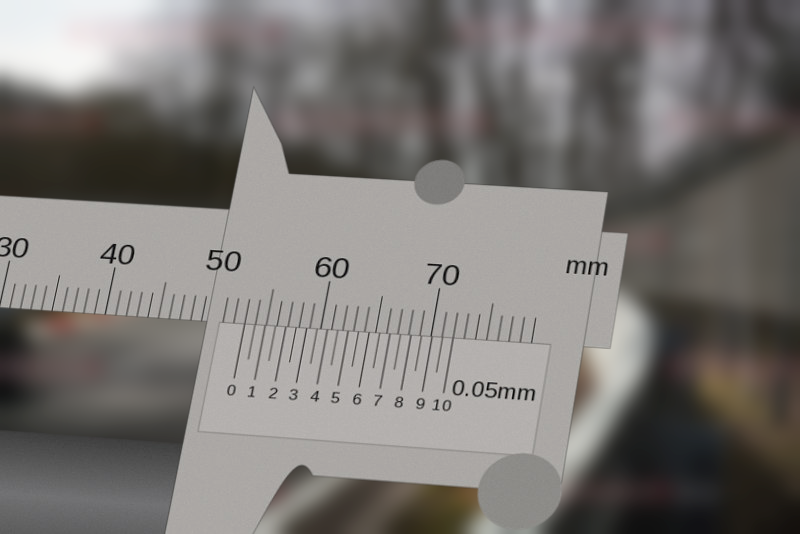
53.0 mm
